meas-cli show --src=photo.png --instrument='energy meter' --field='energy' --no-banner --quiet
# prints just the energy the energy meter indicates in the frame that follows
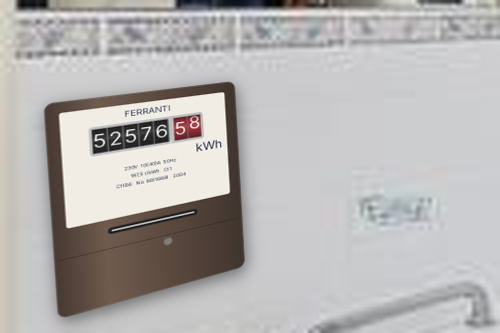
52576.58 kWh
